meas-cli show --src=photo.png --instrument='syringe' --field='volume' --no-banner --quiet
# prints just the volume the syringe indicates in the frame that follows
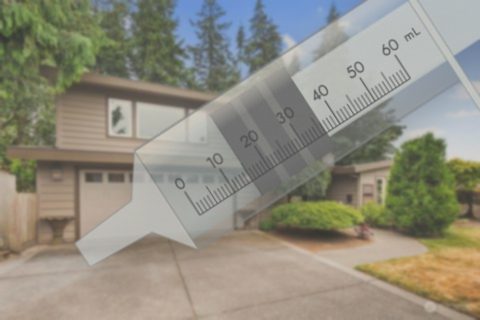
15 mL
